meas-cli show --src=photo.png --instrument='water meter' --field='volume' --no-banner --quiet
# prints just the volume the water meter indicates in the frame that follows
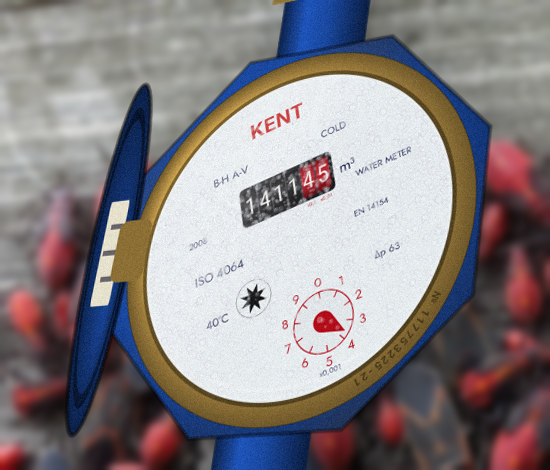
1411.453 m³
